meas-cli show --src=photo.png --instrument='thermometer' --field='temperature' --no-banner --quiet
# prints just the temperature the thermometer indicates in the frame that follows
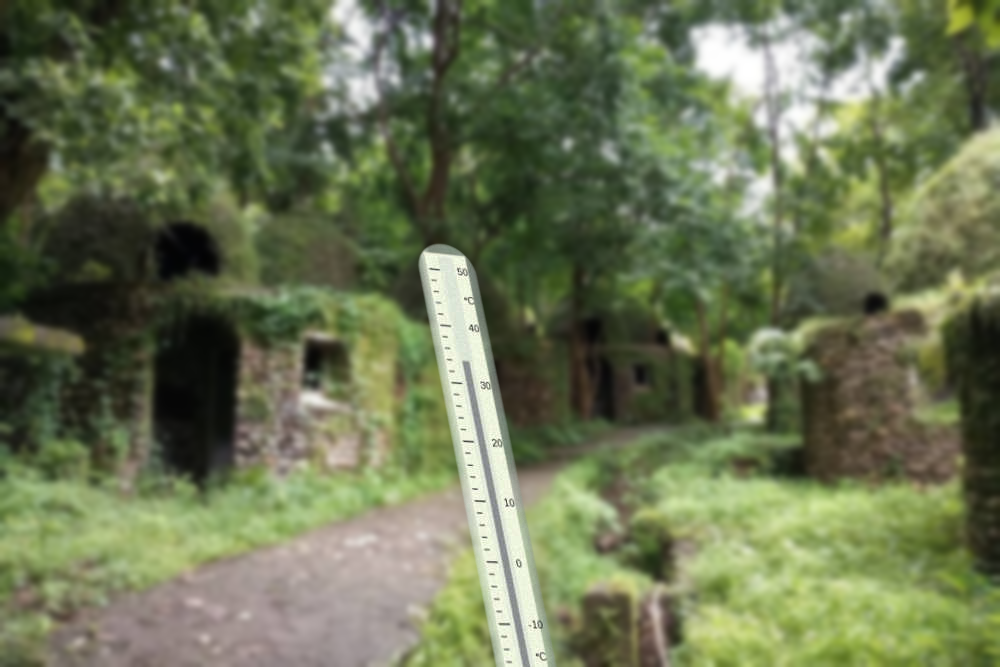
34 °C
